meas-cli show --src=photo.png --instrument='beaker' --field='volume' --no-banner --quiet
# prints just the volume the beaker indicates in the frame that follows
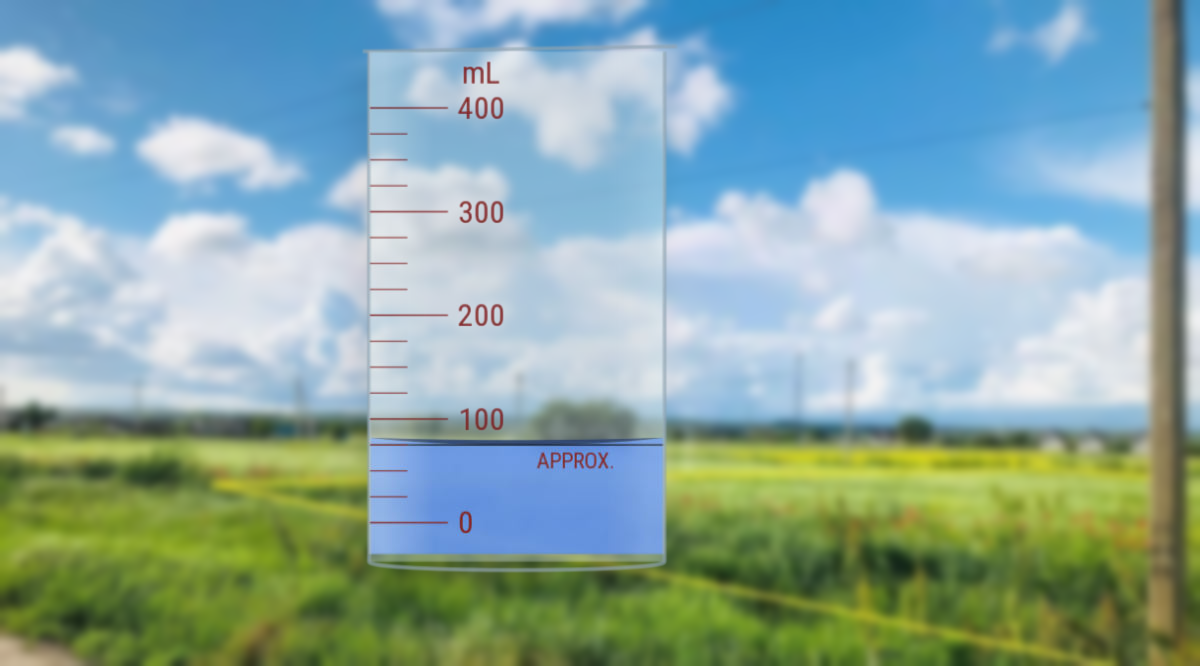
75 mL
